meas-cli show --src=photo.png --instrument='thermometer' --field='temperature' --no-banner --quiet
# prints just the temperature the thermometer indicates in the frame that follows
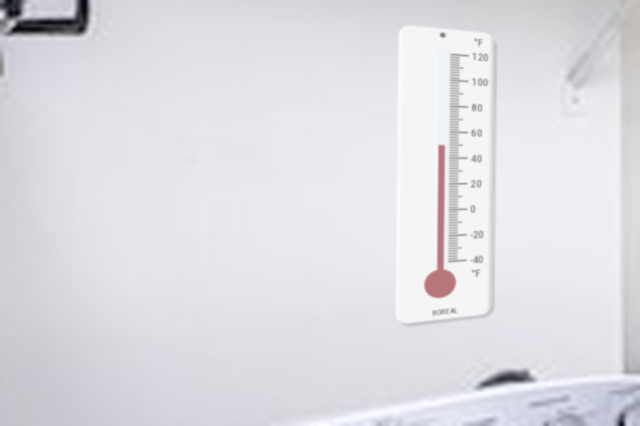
50 °F
